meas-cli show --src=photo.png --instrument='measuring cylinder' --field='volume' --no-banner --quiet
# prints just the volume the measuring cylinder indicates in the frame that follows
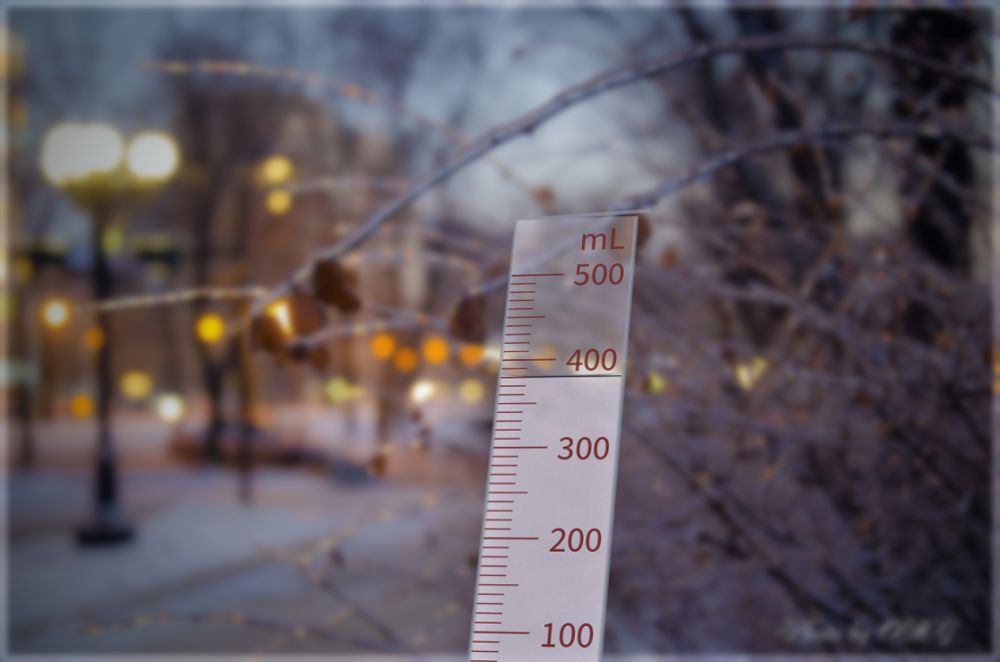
380 mL
